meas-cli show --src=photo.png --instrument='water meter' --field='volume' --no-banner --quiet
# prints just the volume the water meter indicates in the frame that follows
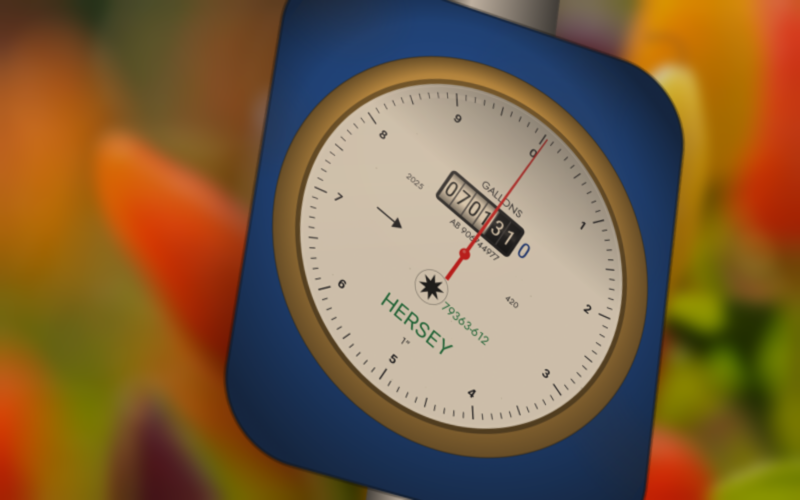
701310.0 gal
